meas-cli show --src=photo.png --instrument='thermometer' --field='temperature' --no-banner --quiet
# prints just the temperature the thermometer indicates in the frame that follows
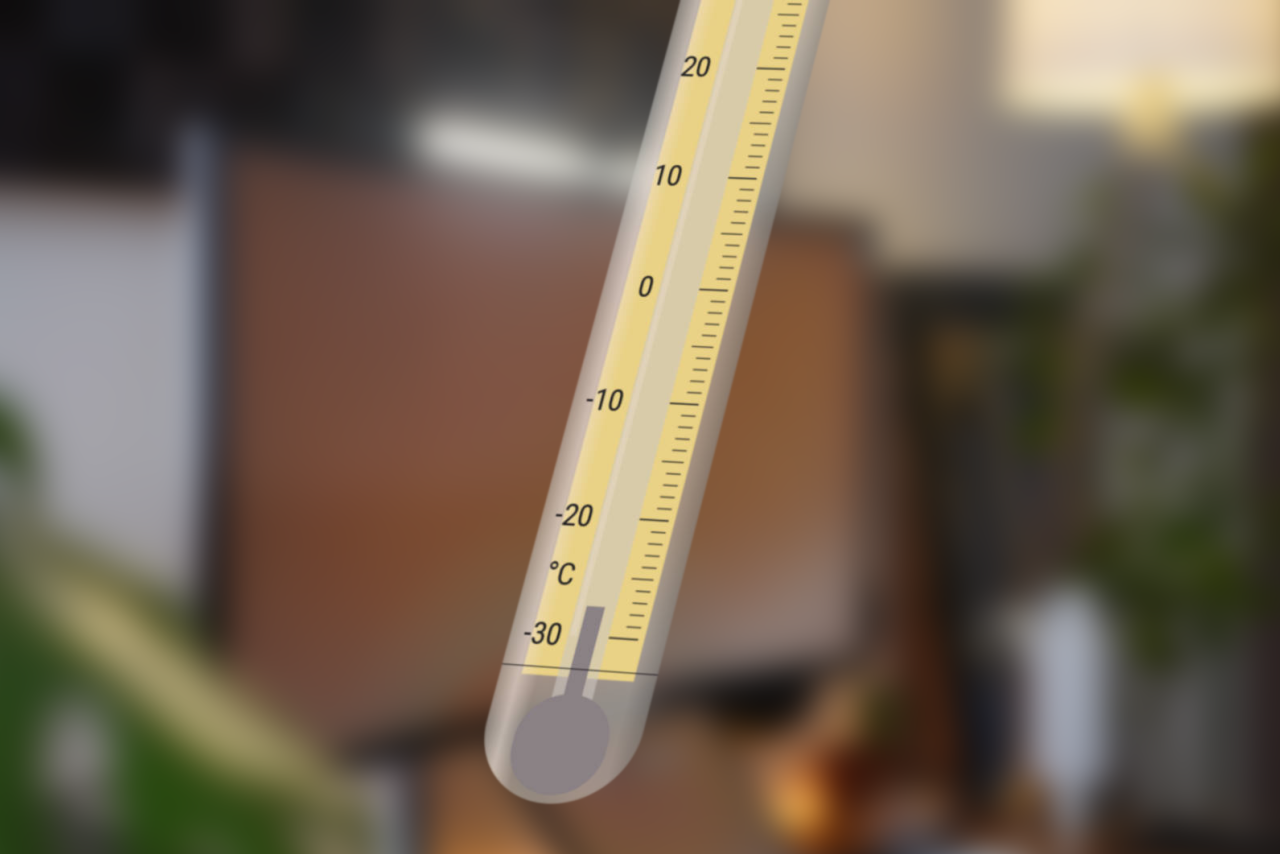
-27.5 °C
